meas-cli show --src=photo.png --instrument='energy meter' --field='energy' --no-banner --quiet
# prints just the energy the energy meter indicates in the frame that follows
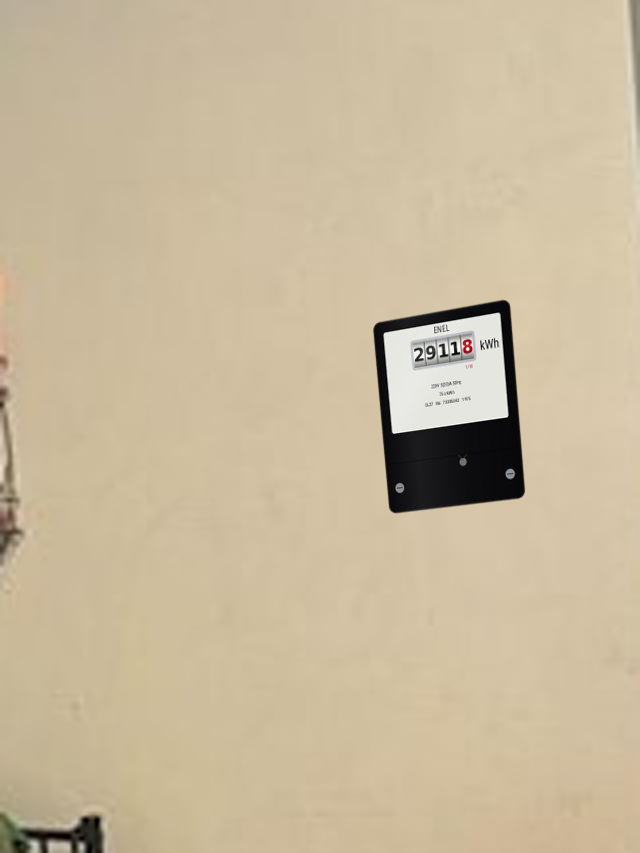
2911.8 kWh
